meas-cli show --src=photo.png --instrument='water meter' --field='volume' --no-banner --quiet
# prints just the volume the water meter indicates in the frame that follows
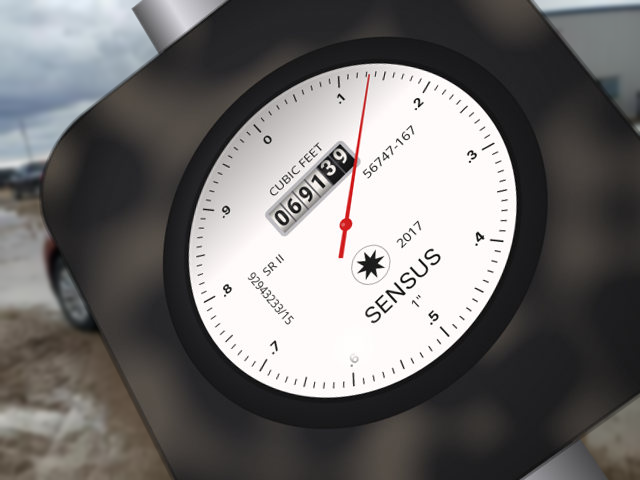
69139.13 ft³
